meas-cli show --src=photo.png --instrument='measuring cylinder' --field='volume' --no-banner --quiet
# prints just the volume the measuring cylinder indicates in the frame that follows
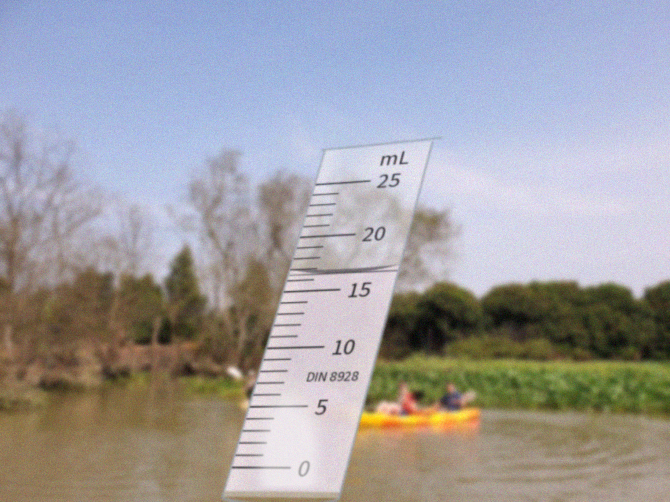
16.5 mL
